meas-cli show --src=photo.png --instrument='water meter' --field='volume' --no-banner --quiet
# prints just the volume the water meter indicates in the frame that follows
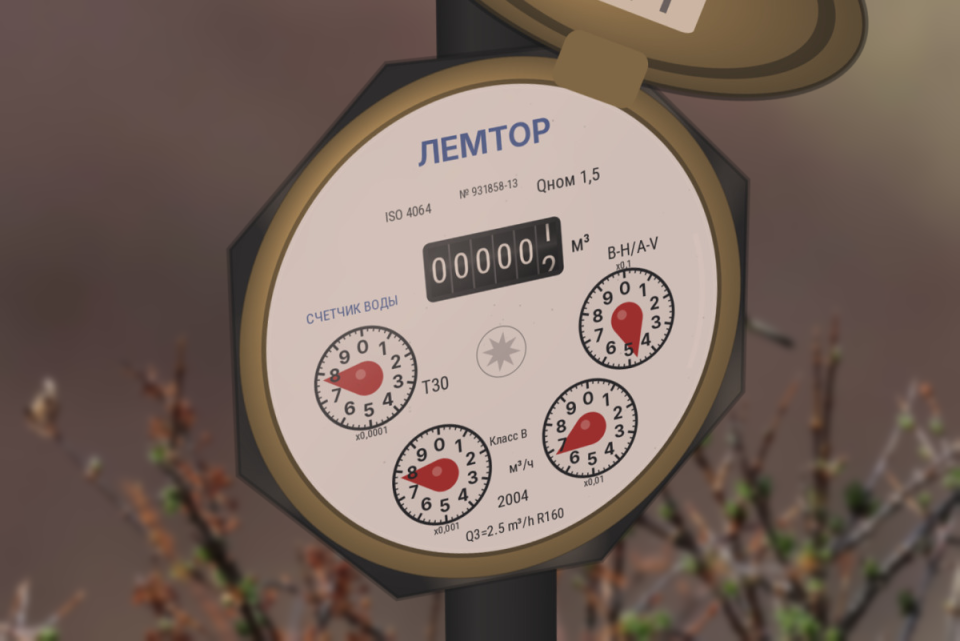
1.4677 m³
